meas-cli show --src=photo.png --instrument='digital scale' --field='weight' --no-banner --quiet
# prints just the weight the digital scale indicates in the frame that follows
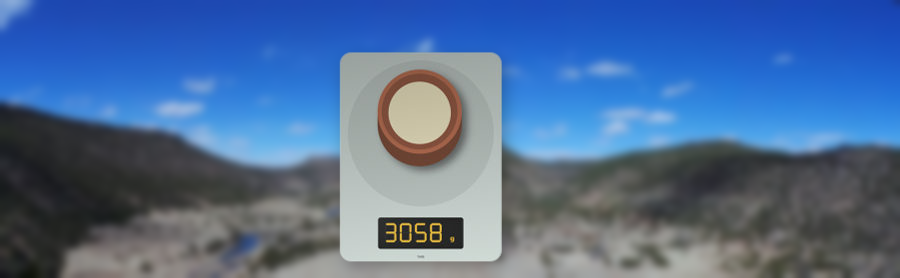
3058 g
